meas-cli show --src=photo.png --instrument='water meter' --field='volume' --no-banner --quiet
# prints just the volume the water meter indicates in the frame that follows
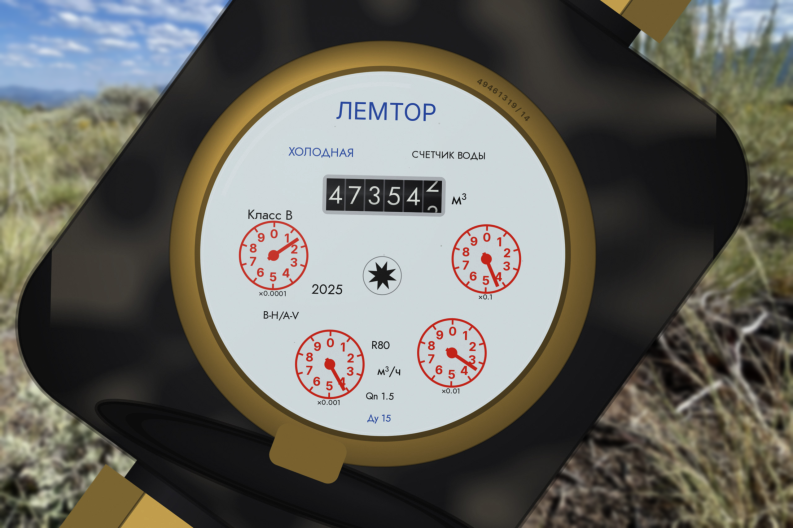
473542.4341 m³
